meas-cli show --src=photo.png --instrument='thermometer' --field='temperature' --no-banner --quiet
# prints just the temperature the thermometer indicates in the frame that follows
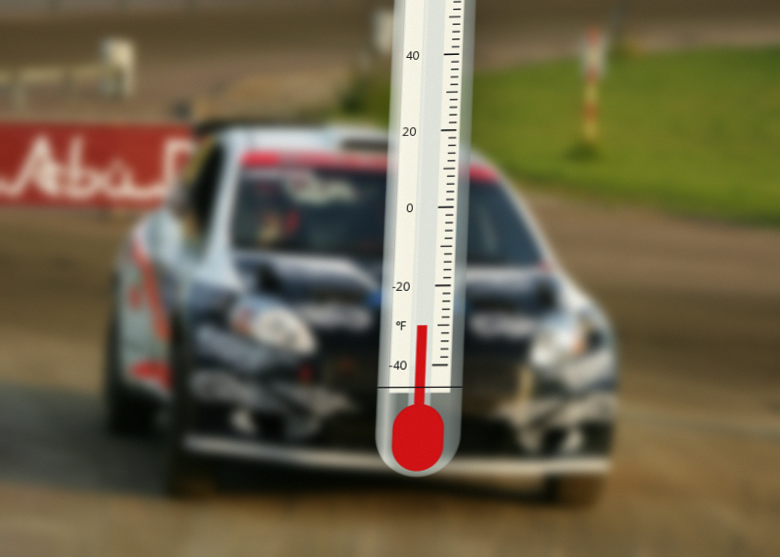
-30 °F
